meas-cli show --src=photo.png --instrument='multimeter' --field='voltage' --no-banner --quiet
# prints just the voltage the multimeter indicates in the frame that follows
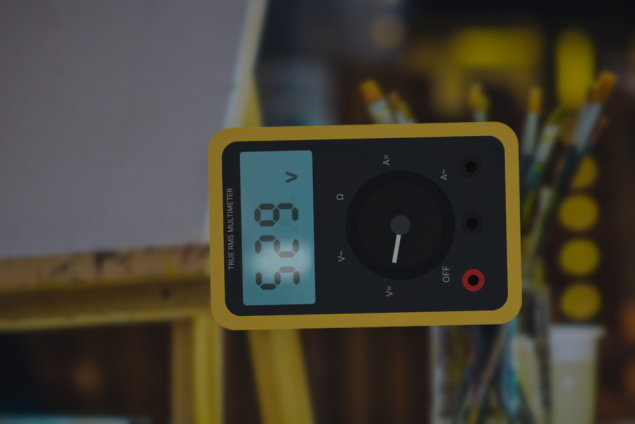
529 V
